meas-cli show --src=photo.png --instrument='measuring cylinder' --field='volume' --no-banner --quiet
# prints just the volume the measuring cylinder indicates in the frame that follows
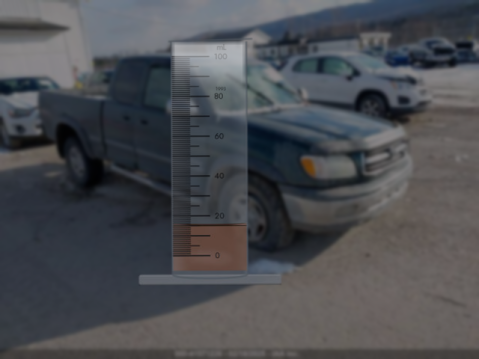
15 mL
